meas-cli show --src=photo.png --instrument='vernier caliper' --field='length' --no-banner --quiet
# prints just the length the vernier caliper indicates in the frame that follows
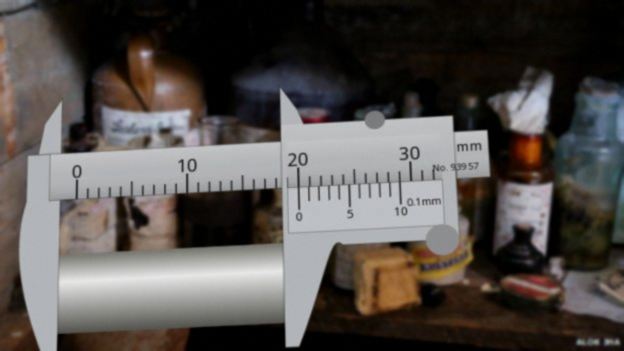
20.0 mm
